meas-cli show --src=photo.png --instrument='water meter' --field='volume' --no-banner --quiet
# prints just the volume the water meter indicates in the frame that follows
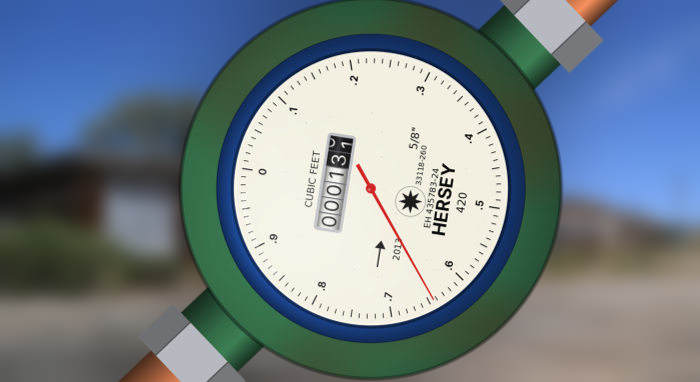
130.64 ft³
